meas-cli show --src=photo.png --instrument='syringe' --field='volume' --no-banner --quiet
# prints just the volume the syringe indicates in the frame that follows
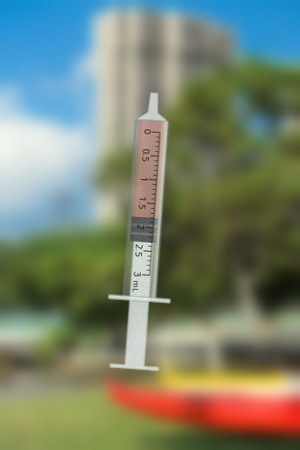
1.8 mL
